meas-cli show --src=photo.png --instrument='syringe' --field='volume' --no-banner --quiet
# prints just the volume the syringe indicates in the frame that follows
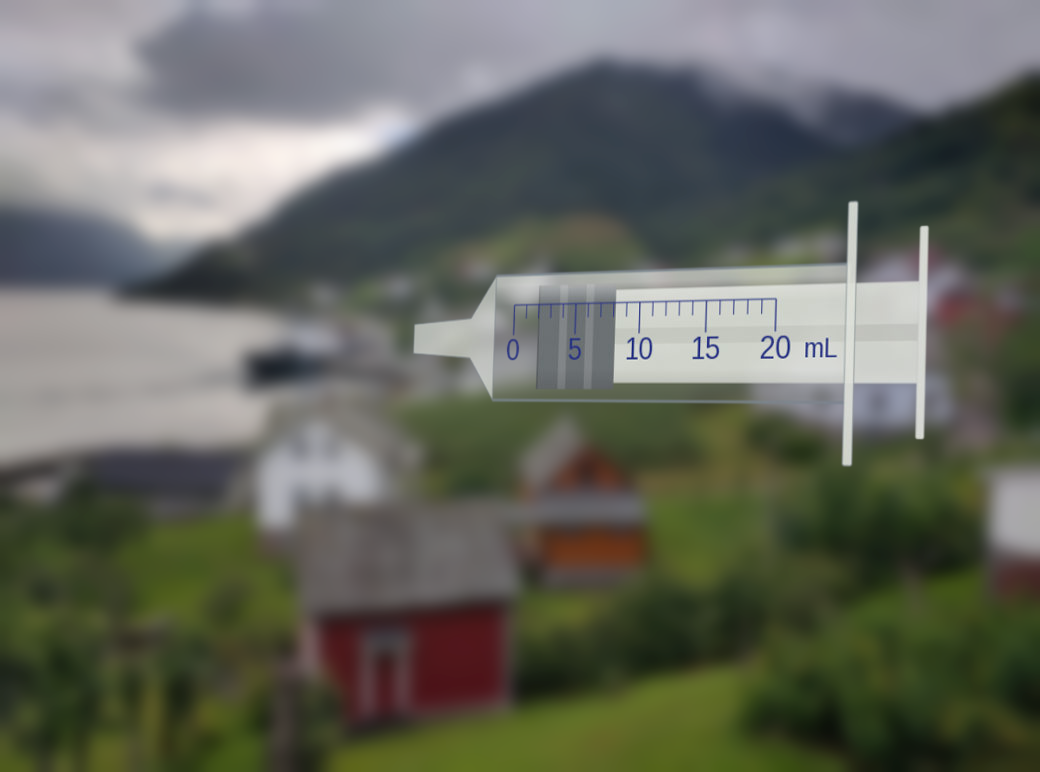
2 mL
